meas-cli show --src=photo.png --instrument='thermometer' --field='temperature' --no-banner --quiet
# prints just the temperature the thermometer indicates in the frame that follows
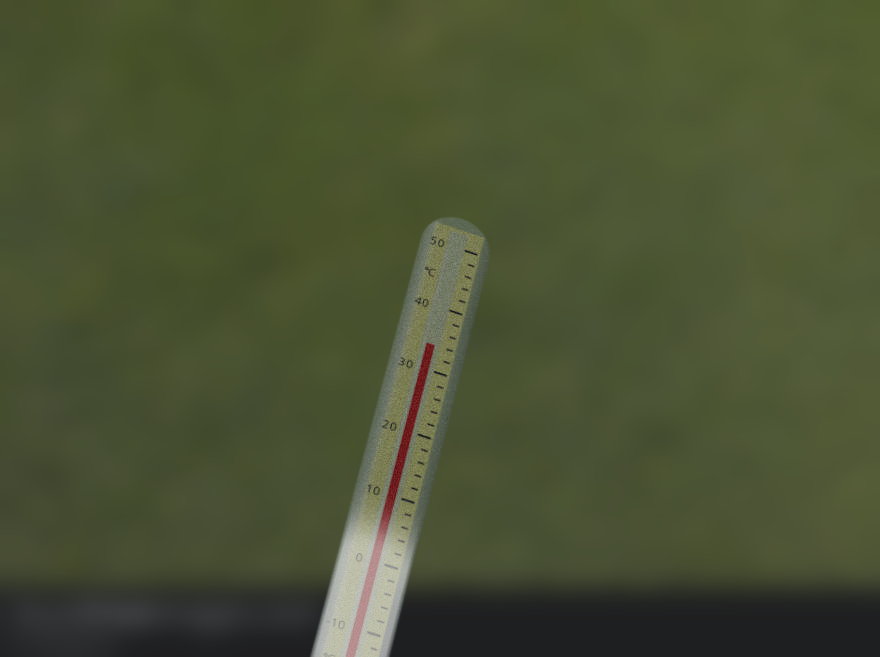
34 °C
